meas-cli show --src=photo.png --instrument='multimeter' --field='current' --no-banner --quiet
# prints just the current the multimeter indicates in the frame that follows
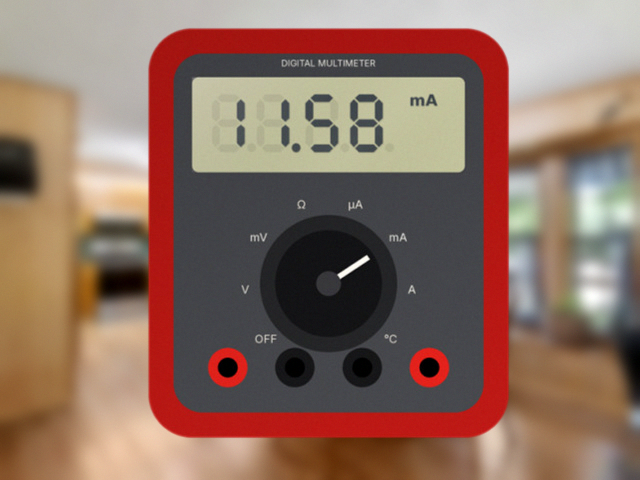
11.58 mA
